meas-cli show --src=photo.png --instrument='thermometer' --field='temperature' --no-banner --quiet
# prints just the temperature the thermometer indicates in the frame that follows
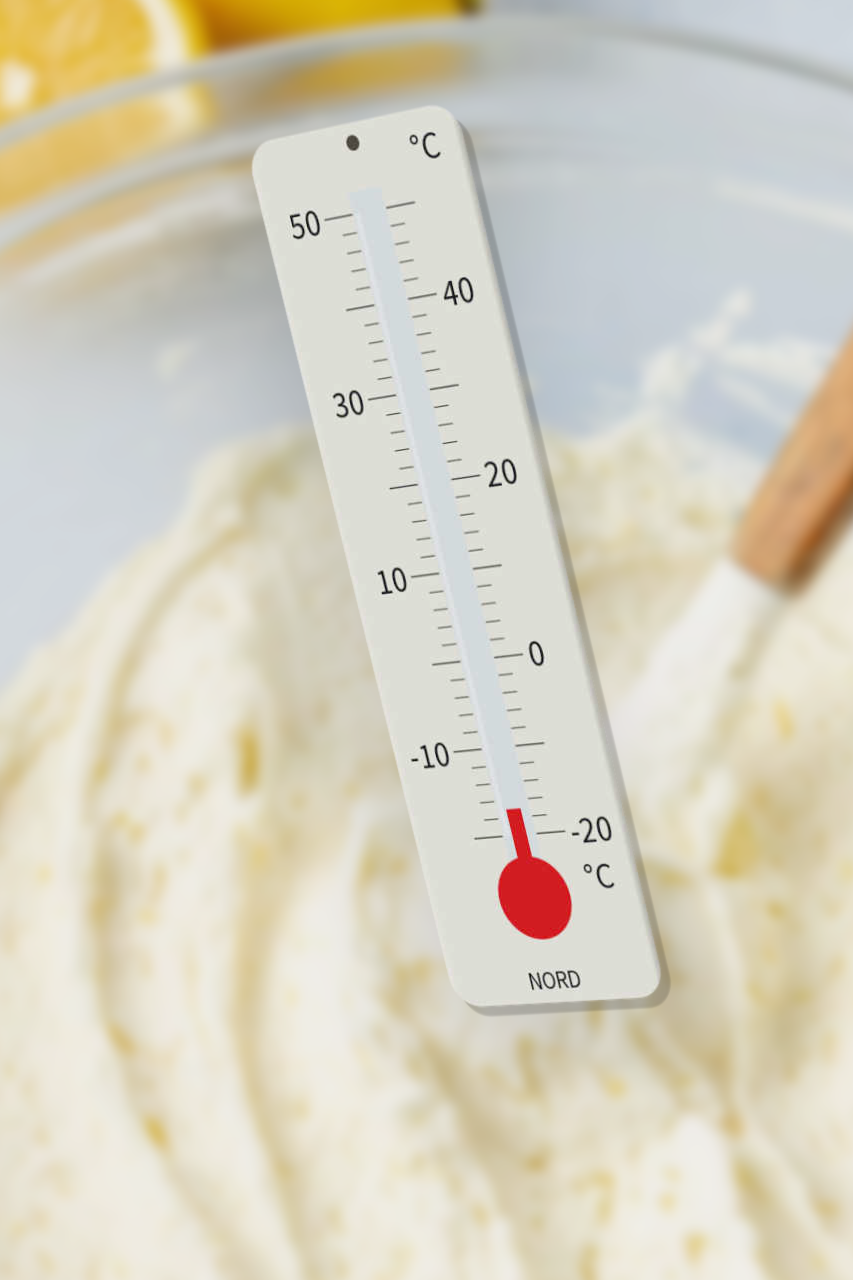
-17 °C
